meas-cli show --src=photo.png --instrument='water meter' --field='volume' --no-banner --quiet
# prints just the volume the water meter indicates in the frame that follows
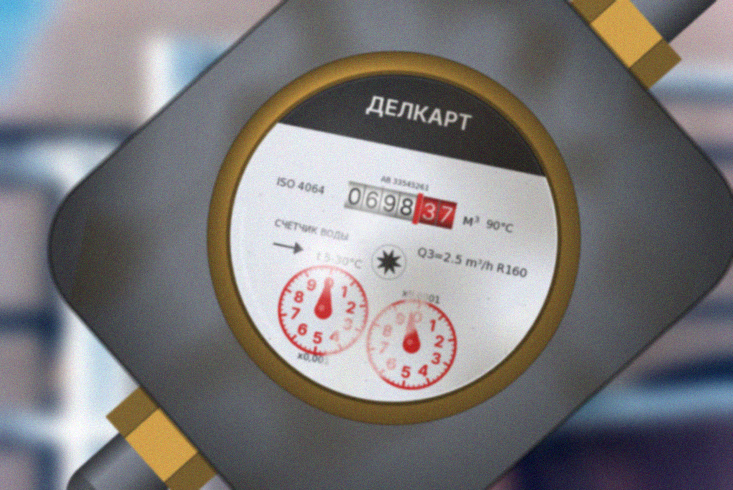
698.3699 m³
